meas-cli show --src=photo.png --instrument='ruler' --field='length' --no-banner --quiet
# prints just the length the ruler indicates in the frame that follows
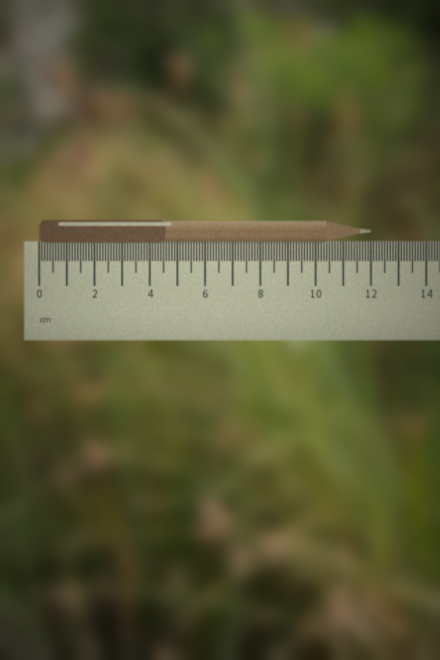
12 cm
